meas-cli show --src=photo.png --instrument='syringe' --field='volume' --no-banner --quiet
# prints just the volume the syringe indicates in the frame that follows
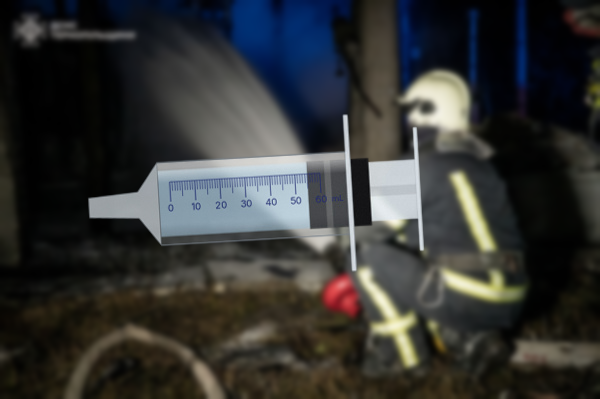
55 mL
